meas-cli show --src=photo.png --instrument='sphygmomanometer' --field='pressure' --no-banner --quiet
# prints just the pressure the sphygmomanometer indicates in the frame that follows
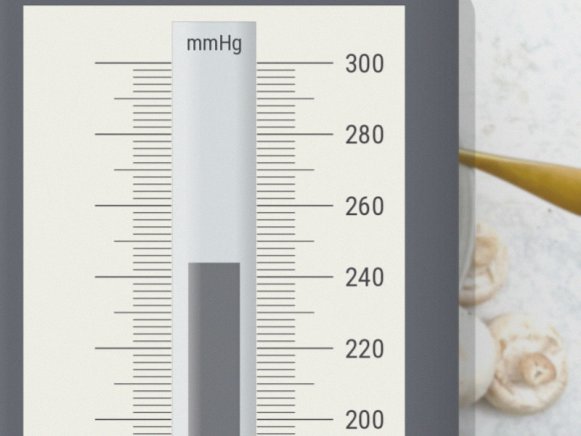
244 mmHg
